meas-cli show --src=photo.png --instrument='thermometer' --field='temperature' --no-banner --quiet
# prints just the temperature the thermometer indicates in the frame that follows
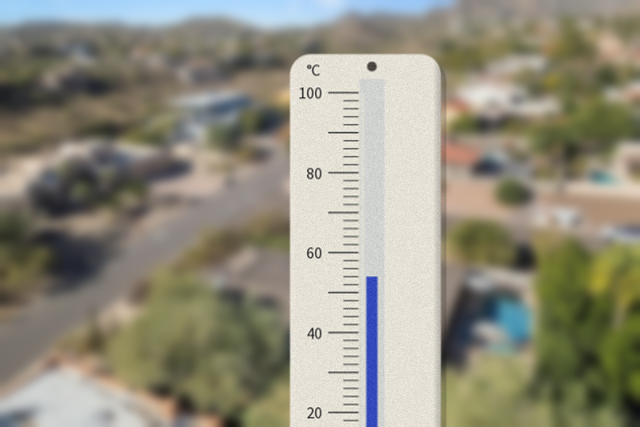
54 °C
